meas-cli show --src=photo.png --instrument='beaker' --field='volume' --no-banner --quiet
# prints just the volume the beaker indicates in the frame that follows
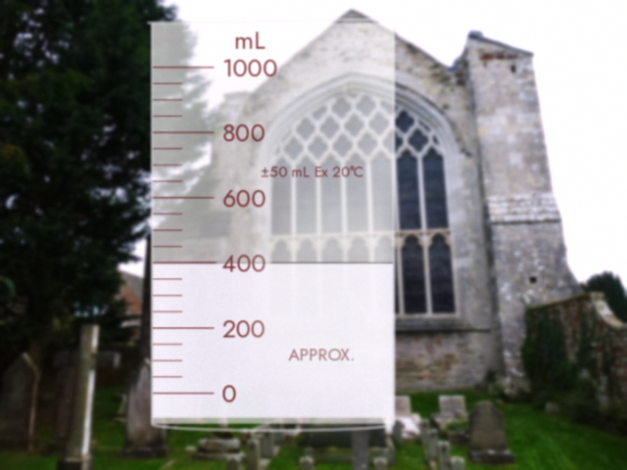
400 mL
